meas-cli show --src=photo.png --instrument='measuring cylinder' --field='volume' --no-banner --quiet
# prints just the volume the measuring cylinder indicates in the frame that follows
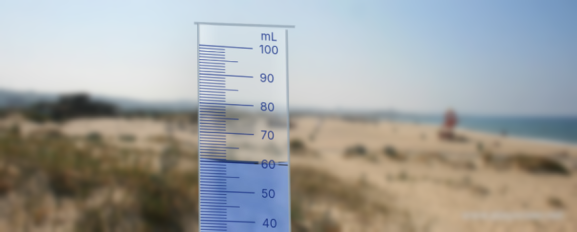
60 mL
